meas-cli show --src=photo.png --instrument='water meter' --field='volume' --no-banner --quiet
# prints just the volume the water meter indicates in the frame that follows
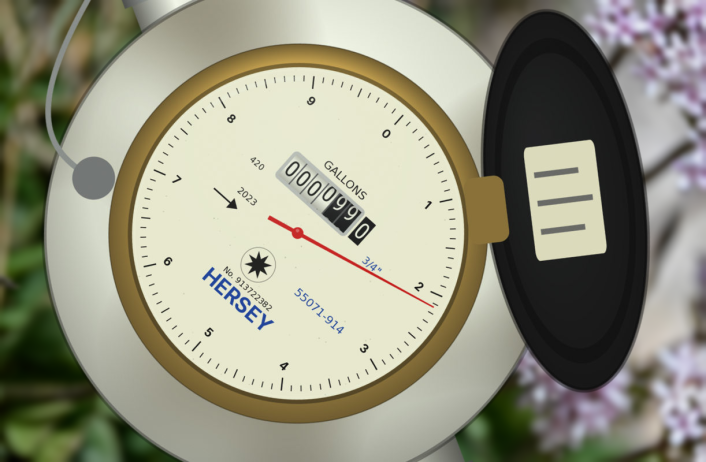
992.1 gal
